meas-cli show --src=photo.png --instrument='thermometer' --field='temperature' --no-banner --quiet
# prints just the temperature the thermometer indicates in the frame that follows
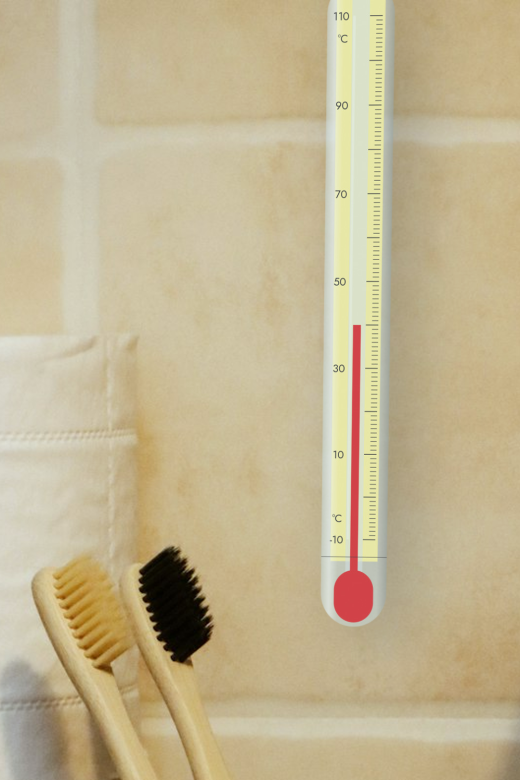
40 °C
